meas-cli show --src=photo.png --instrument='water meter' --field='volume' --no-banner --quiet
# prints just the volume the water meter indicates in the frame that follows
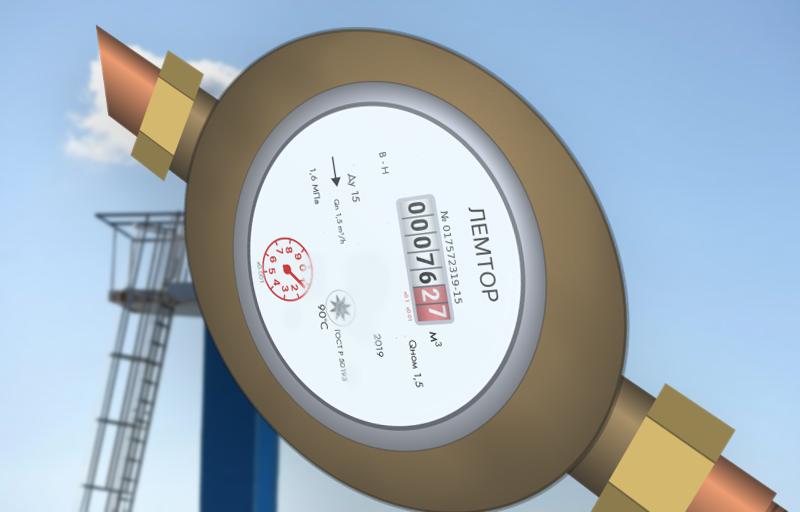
76.271 m³
